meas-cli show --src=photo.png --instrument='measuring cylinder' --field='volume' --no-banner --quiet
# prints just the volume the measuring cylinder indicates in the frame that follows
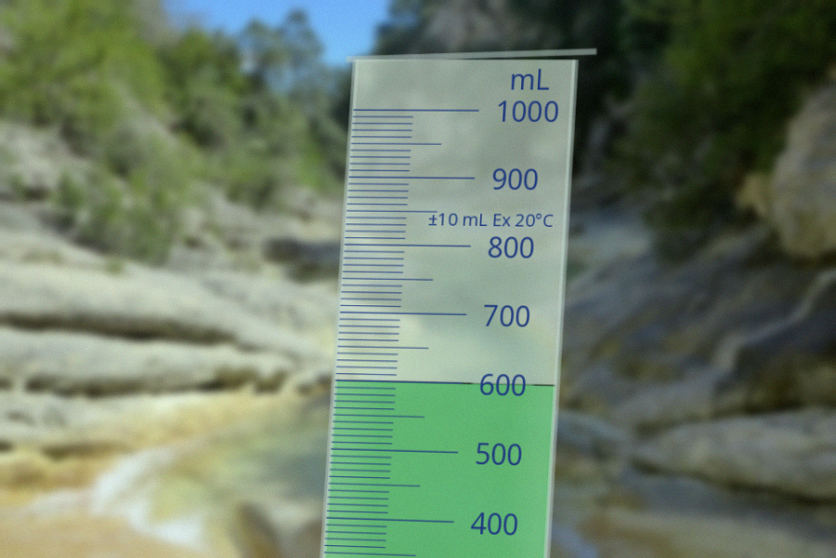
600 mL
